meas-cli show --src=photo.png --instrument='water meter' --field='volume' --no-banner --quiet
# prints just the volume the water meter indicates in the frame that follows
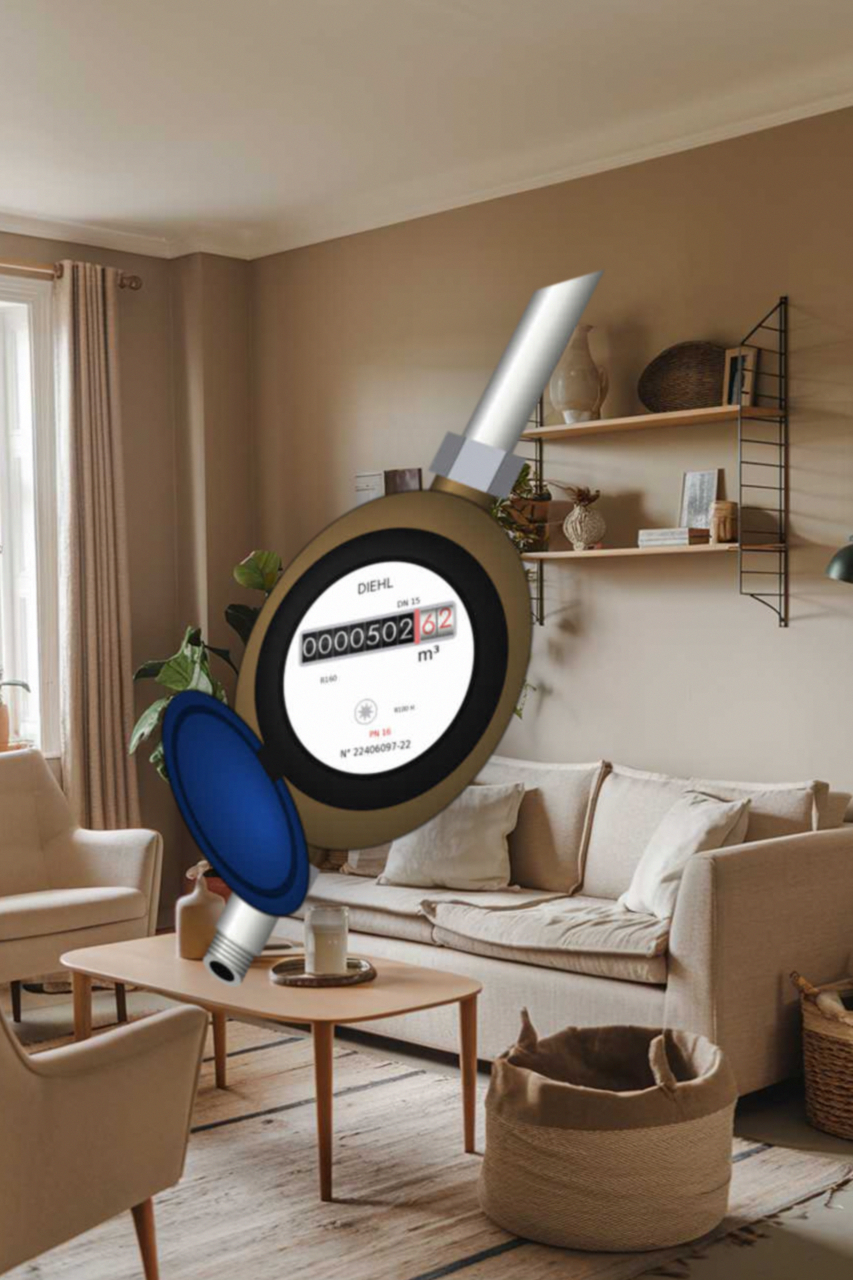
502.62 m³
